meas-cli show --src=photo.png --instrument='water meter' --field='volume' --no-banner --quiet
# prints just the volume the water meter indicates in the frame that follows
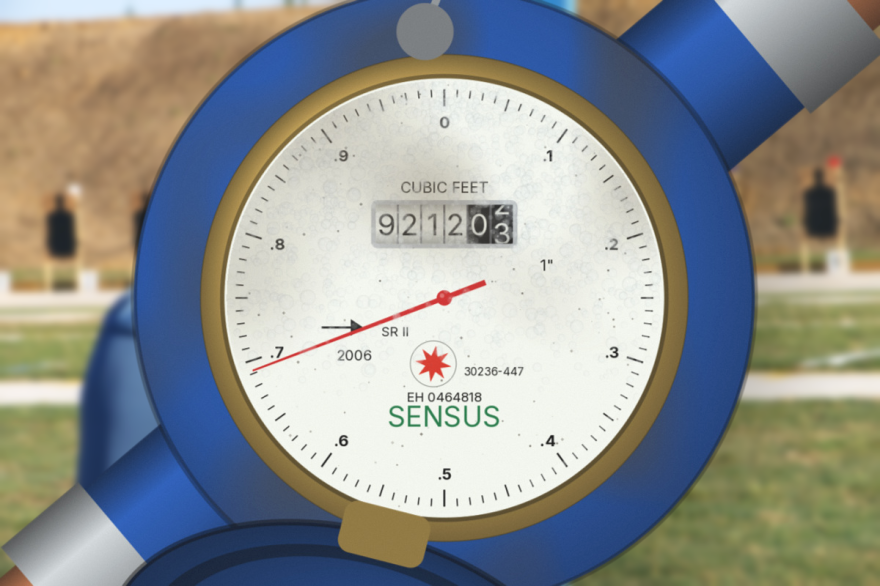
921202.69 ft³
